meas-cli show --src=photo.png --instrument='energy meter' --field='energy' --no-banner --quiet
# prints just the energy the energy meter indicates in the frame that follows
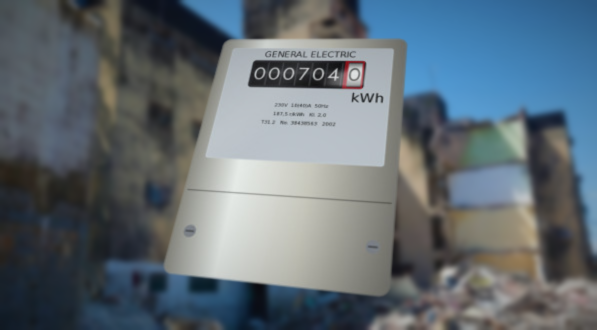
704.0 kWh
